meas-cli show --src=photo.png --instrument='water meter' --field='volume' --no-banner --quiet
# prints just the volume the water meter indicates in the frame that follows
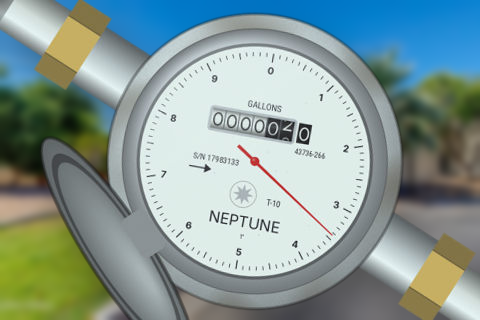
23.4 gal
